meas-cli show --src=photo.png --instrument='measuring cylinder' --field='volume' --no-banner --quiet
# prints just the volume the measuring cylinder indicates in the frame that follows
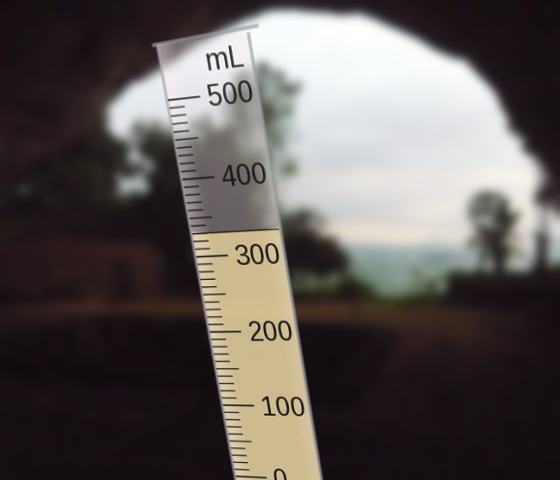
330 mL
